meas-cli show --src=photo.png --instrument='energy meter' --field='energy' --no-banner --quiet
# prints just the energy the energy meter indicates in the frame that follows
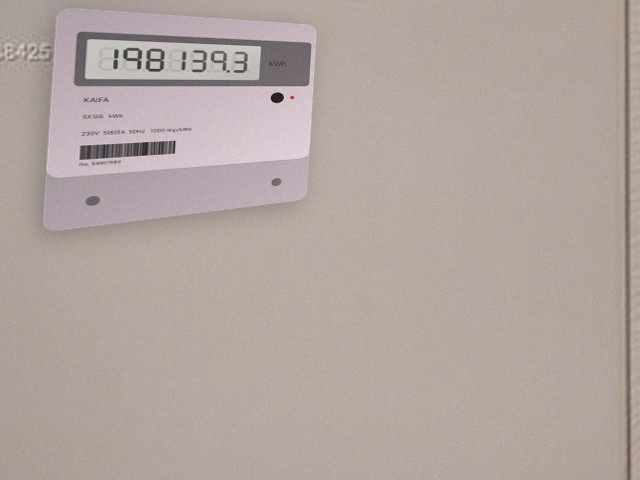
198139.3 kWh
